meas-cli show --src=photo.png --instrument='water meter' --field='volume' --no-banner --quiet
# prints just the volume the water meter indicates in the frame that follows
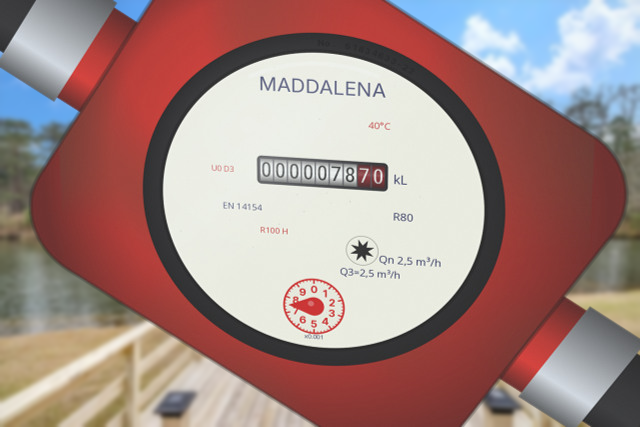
78.707 kL
